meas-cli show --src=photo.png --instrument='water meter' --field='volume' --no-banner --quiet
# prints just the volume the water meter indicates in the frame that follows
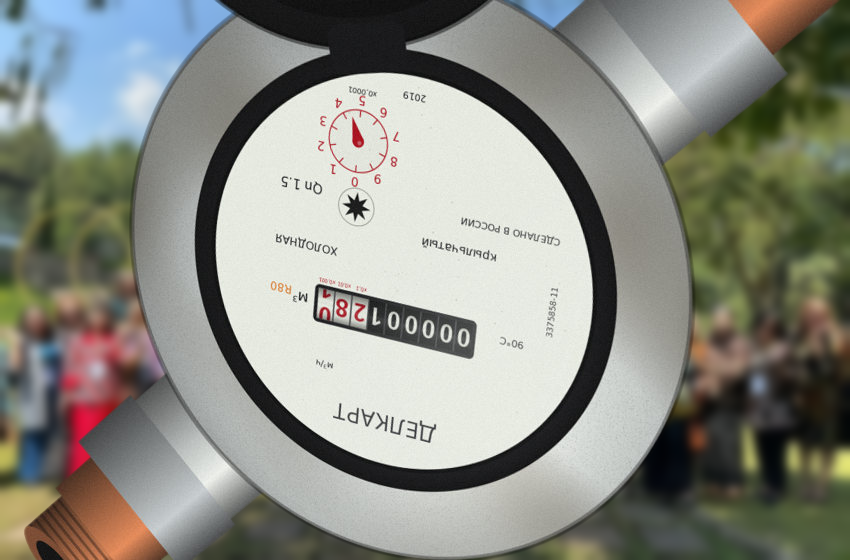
1.2804 m³
